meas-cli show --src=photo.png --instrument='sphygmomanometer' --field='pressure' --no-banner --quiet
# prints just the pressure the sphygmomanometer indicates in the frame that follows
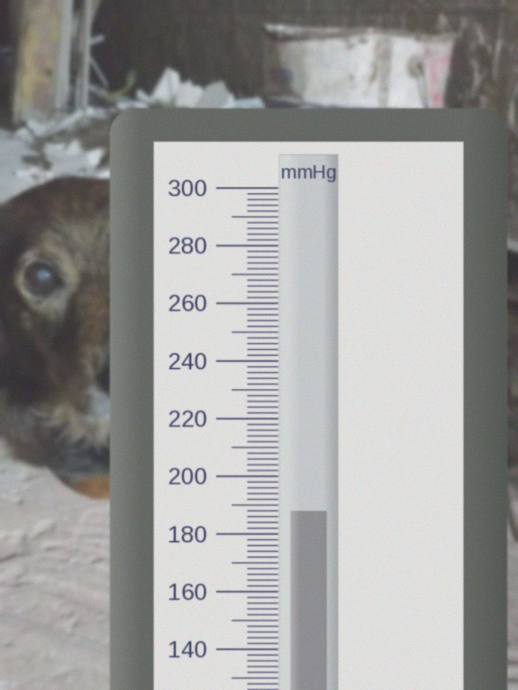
188 mmHg
